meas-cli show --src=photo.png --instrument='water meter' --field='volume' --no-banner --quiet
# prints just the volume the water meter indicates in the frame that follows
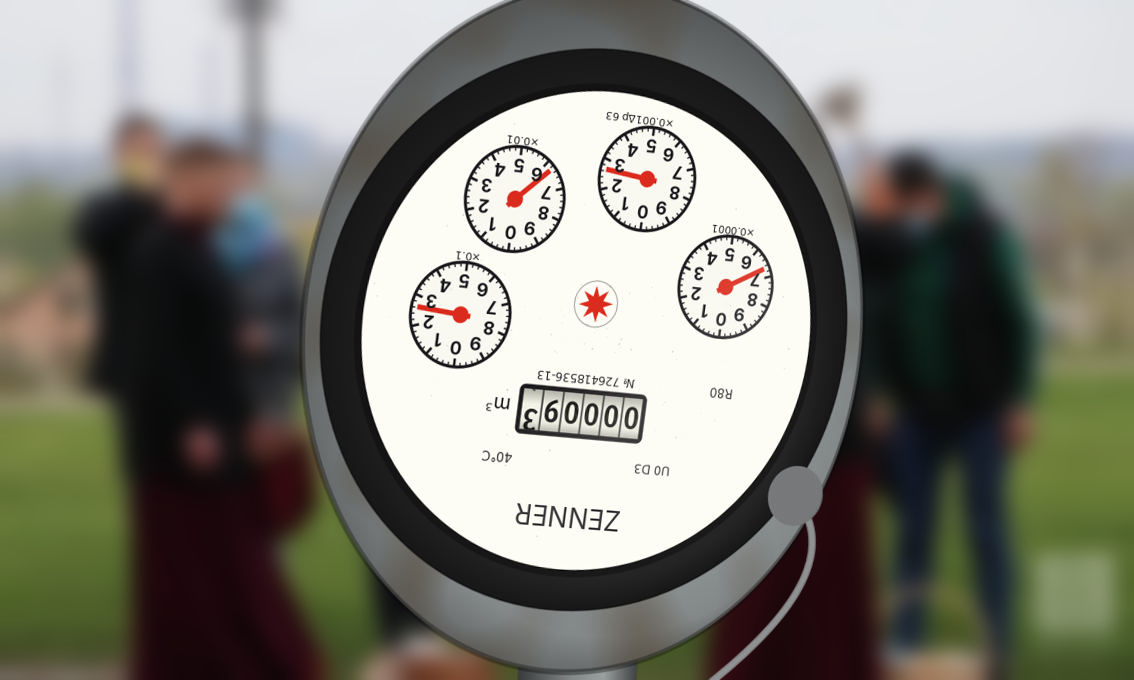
93.2626 m³
